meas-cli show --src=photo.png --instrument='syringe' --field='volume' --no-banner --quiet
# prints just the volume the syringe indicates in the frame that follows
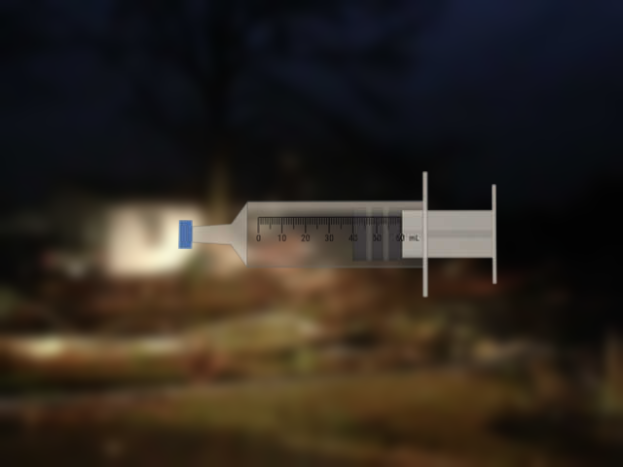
40 mL
